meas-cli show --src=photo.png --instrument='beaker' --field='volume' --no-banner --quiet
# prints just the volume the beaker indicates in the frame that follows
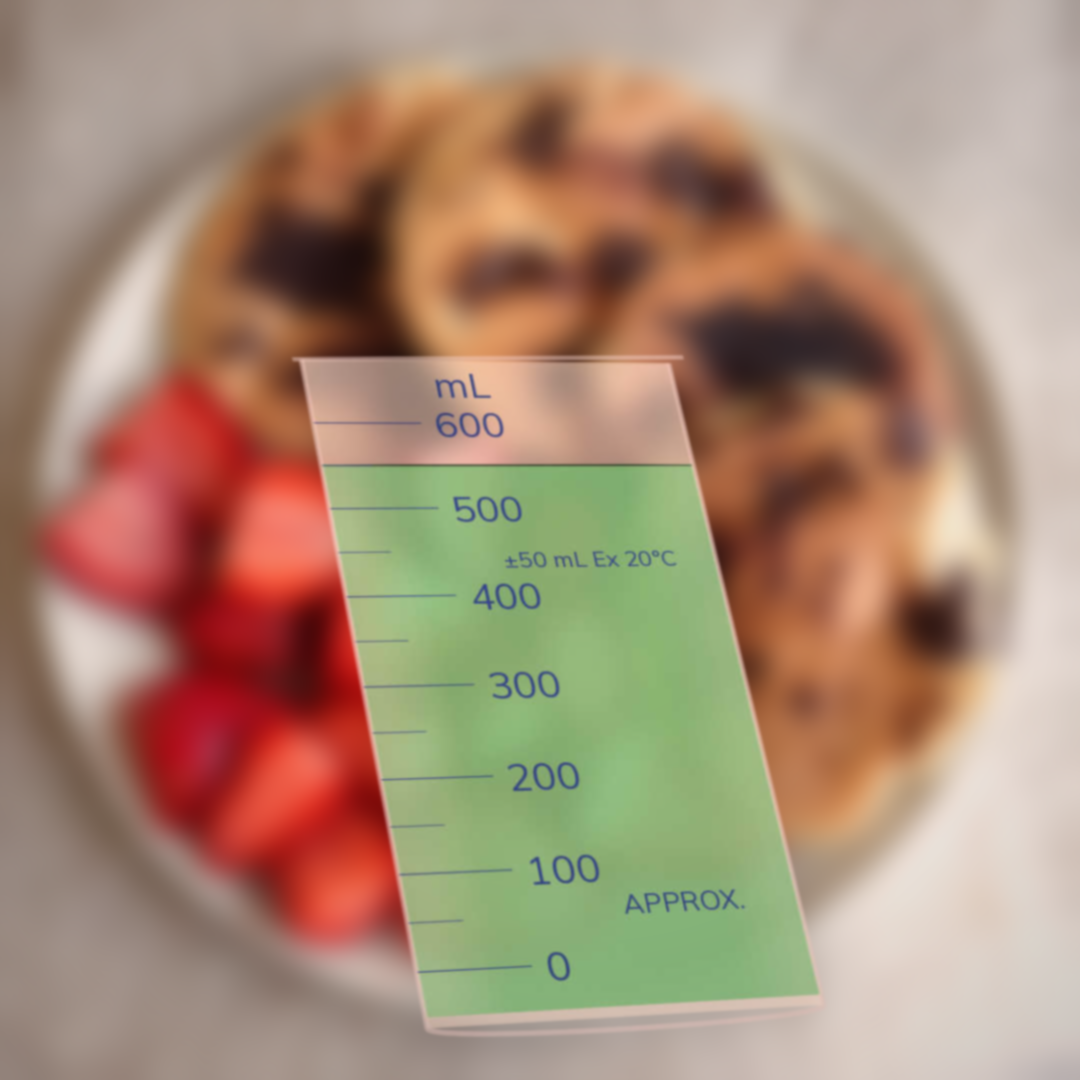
550 mL
